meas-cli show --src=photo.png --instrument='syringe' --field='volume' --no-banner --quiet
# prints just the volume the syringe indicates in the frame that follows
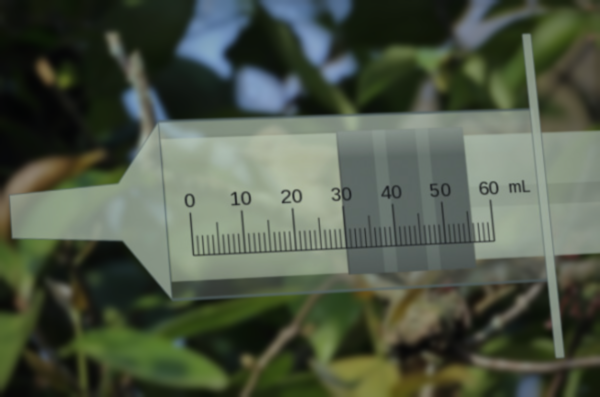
30 mL
